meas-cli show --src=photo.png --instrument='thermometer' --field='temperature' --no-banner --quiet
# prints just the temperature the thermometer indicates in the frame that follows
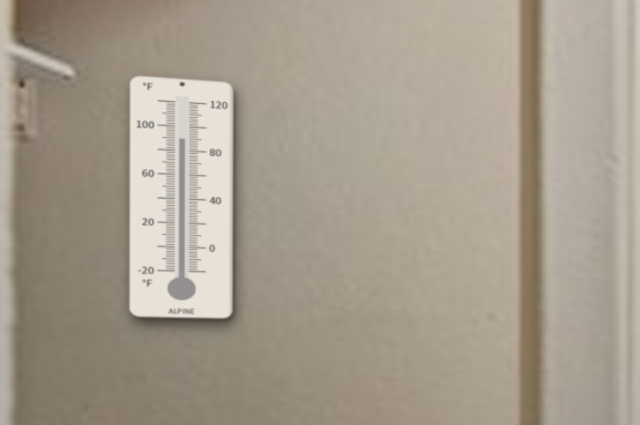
90 °F
